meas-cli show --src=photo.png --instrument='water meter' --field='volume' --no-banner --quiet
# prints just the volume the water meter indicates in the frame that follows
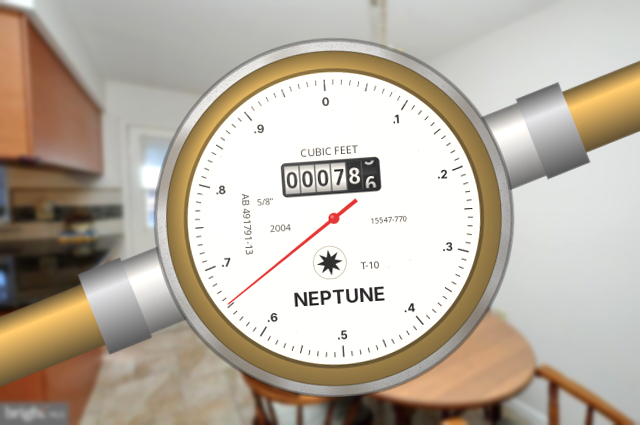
785.65 ft³
